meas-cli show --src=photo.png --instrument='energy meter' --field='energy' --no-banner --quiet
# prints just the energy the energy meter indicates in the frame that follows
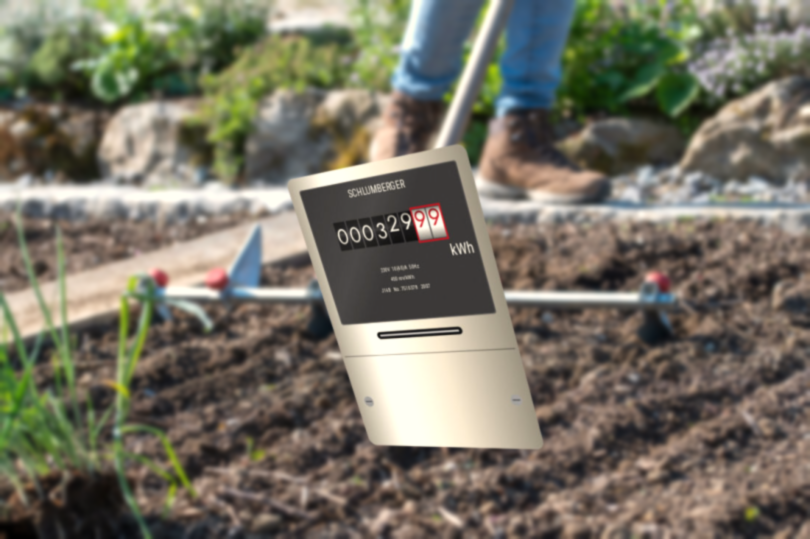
329.99 kWh
